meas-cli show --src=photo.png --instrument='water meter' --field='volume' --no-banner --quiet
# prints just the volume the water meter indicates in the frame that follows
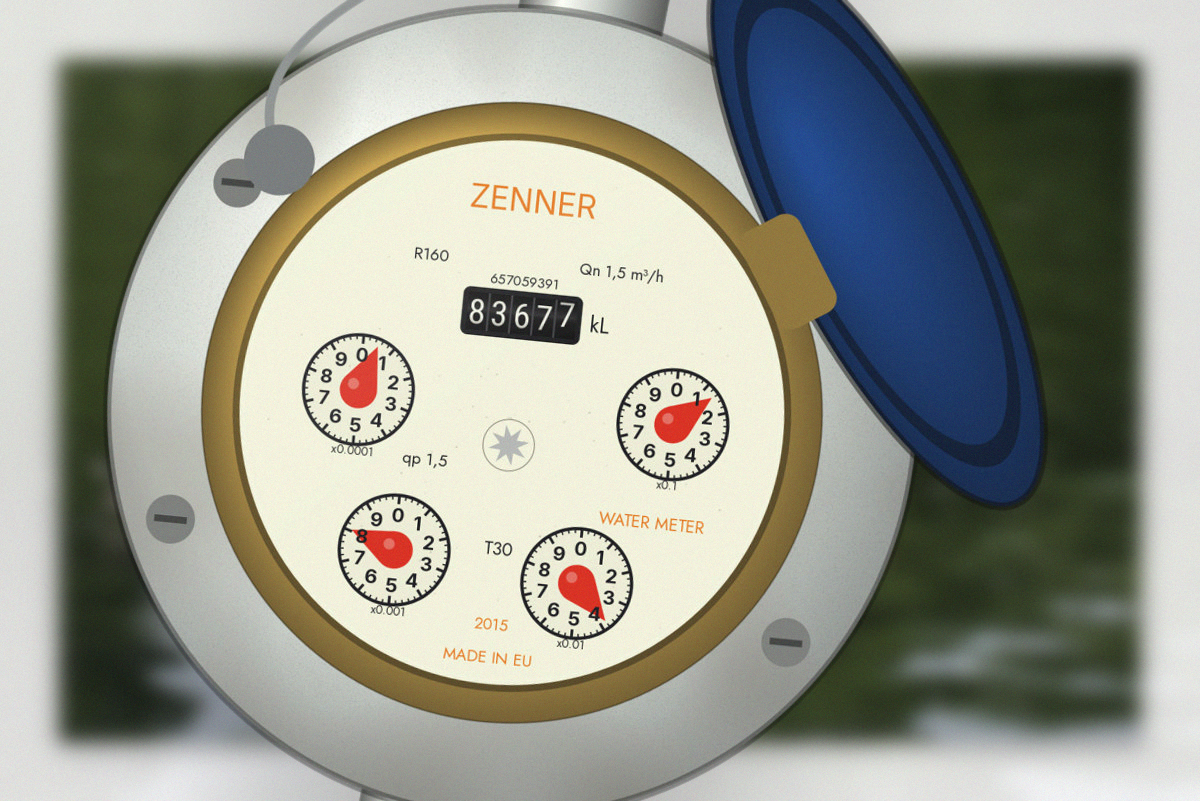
83677.1380 kL
